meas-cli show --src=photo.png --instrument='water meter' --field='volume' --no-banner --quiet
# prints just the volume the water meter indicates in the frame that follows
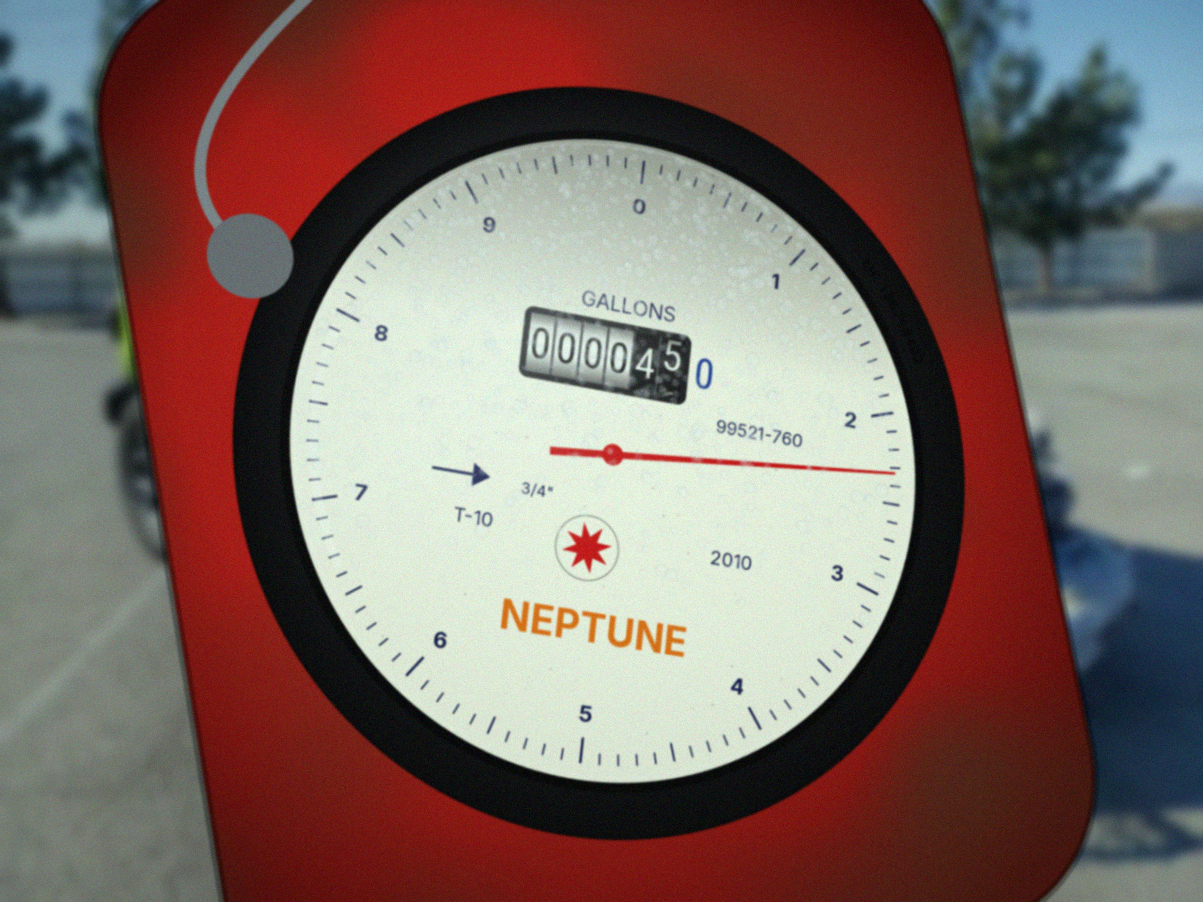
452.3 gal
